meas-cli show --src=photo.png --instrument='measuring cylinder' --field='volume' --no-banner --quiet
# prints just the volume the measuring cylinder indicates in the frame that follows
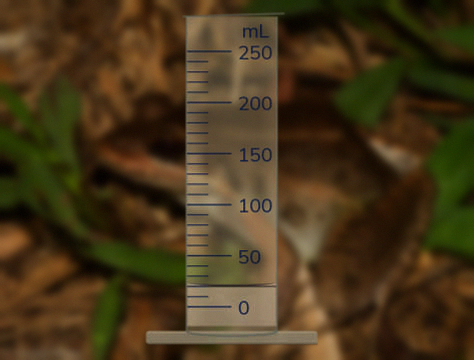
20 mL
